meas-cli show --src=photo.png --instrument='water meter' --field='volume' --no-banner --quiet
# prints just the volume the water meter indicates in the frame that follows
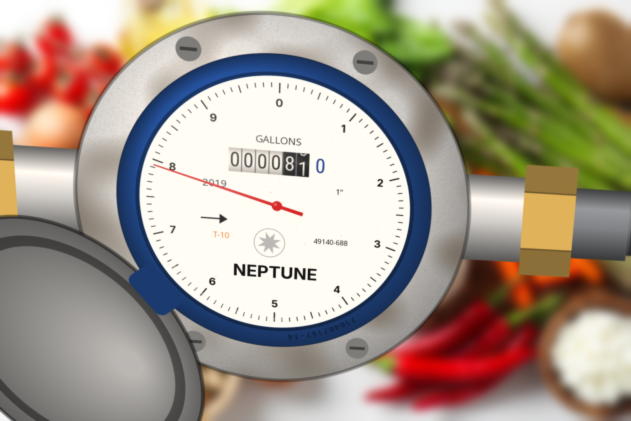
807.9 gal
